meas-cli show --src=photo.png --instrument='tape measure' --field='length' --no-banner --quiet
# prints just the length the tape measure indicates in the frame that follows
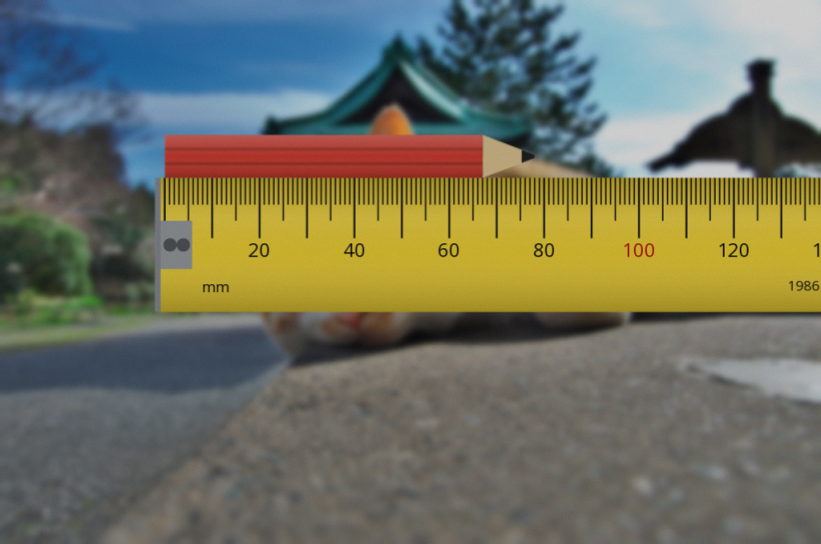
78 mm
